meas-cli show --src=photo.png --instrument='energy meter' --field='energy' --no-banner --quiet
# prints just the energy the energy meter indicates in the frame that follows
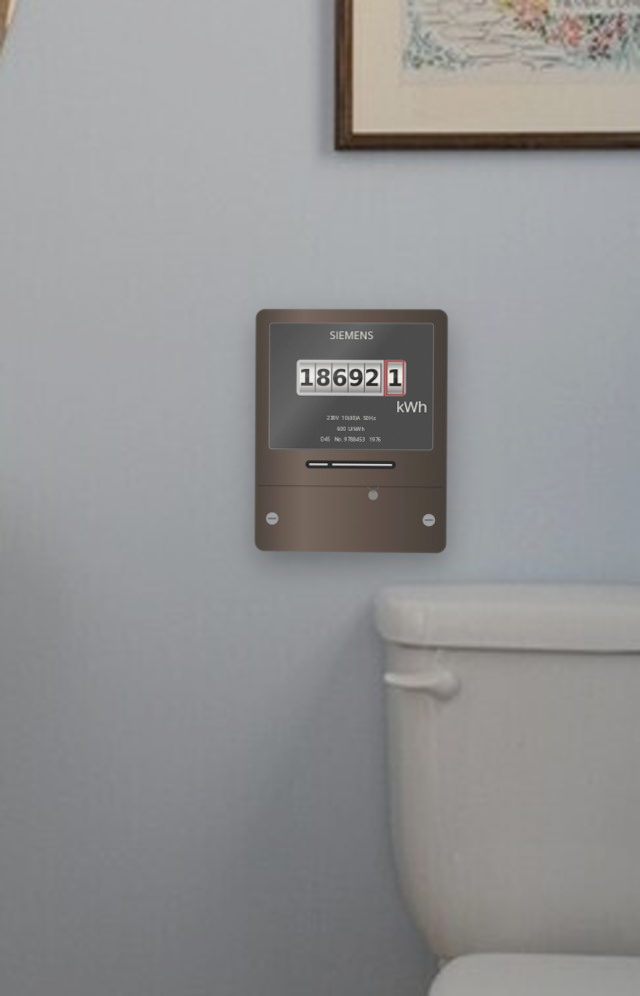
18692.1 kWh
